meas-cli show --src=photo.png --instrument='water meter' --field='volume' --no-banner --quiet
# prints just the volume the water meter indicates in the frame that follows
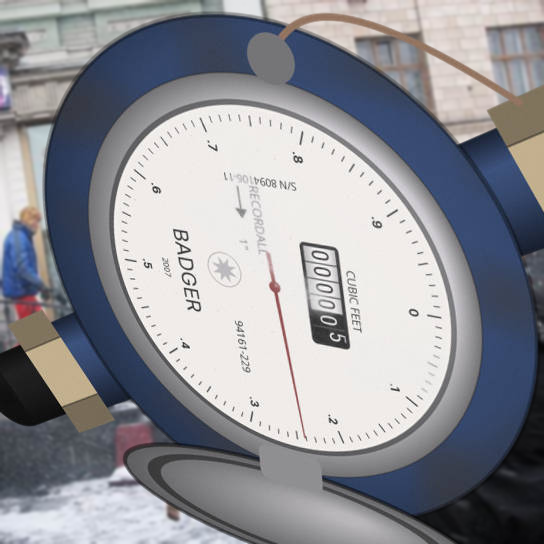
5.24 ft³
